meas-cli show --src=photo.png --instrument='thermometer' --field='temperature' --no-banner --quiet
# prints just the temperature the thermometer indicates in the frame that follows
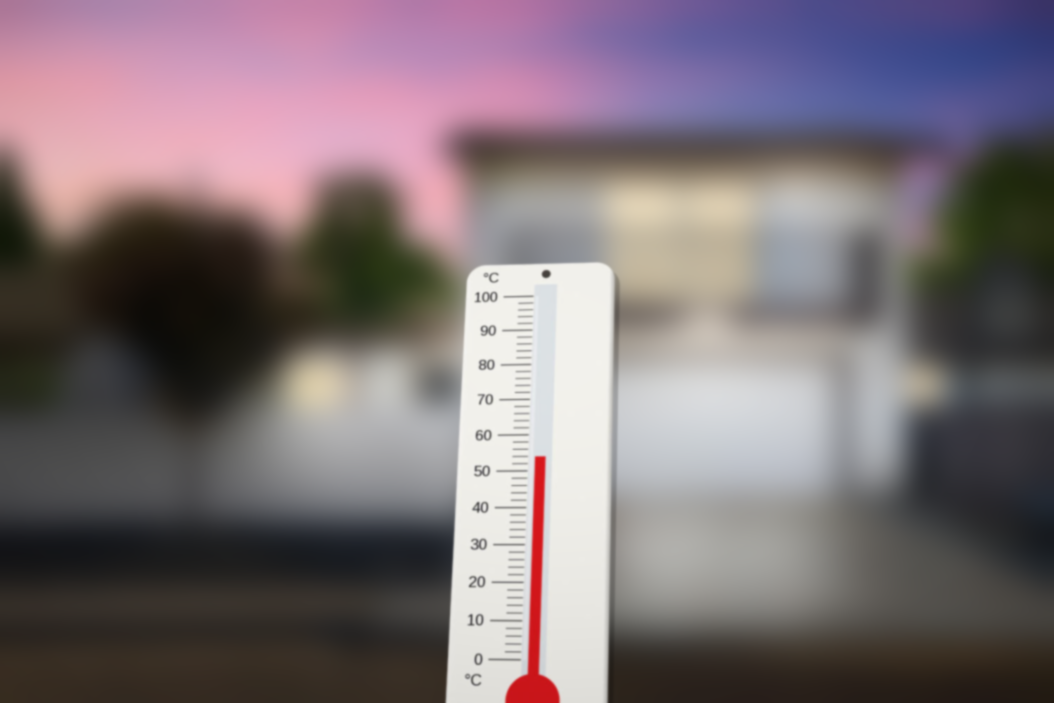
54 °C
